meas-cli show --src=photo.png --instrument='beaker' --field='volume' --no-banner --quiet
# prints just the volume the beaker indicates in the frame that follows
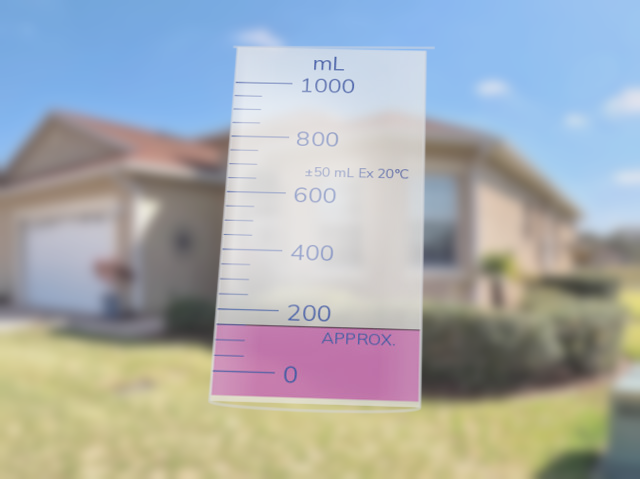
150 mL
